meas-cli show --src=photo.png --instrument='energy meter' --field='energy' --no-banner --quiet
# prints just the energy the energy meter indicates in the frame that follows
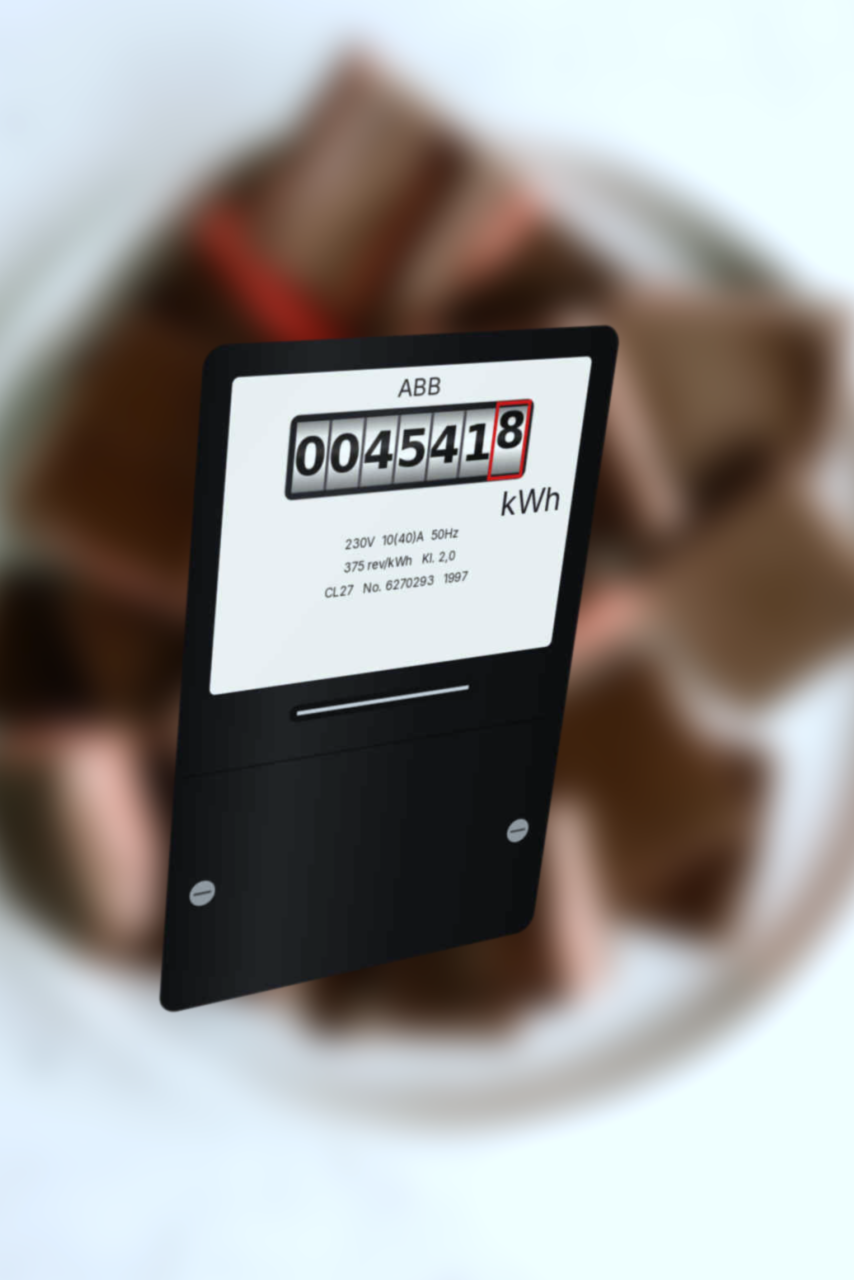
4541.8 kWh
